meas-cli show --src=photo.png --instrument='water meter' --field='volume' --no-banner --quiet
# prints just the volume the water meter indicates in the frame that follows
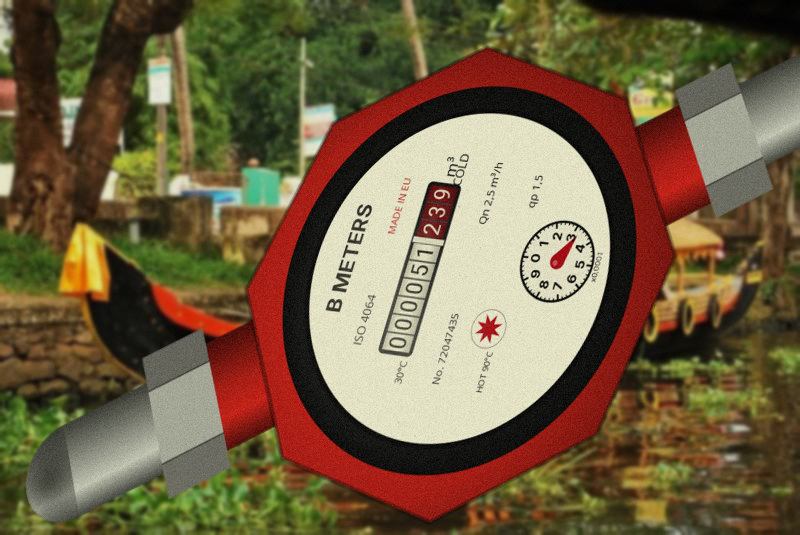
51.2393 m³
